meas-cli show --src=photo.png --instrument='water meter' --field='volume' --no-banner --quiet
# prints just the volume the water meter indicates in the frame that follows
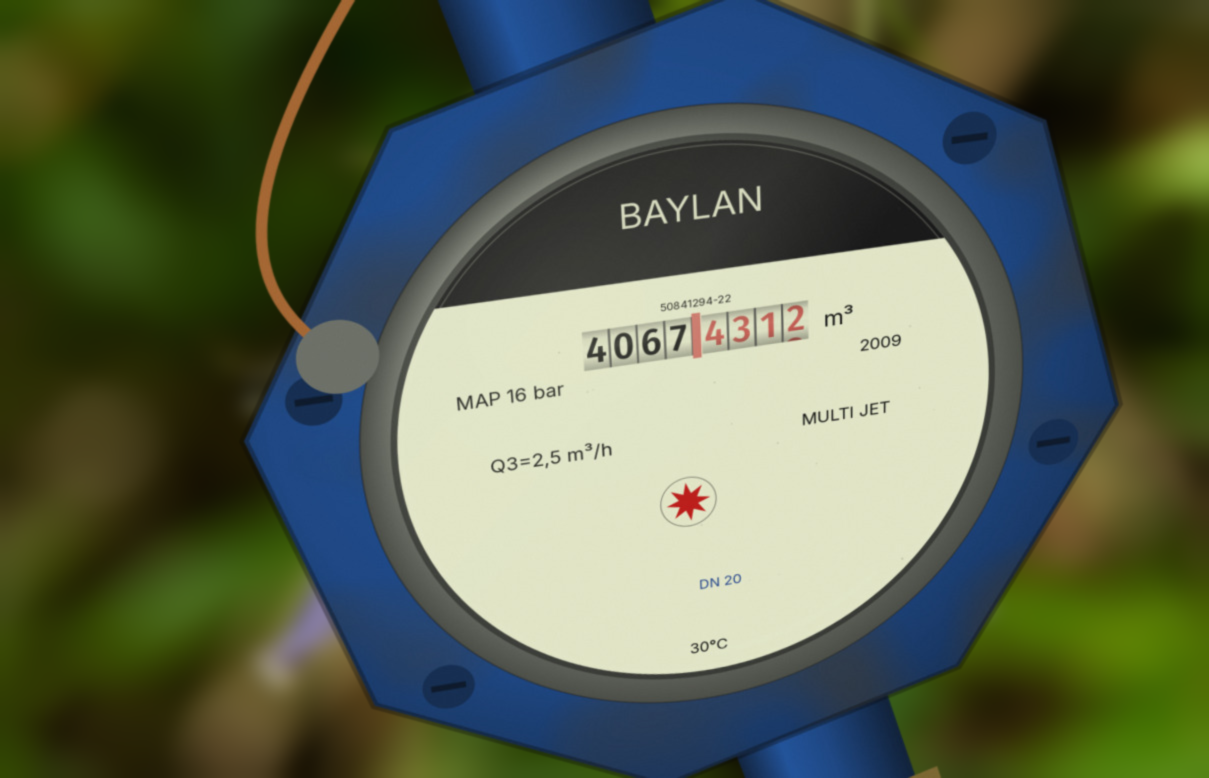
4067.4312 m³
